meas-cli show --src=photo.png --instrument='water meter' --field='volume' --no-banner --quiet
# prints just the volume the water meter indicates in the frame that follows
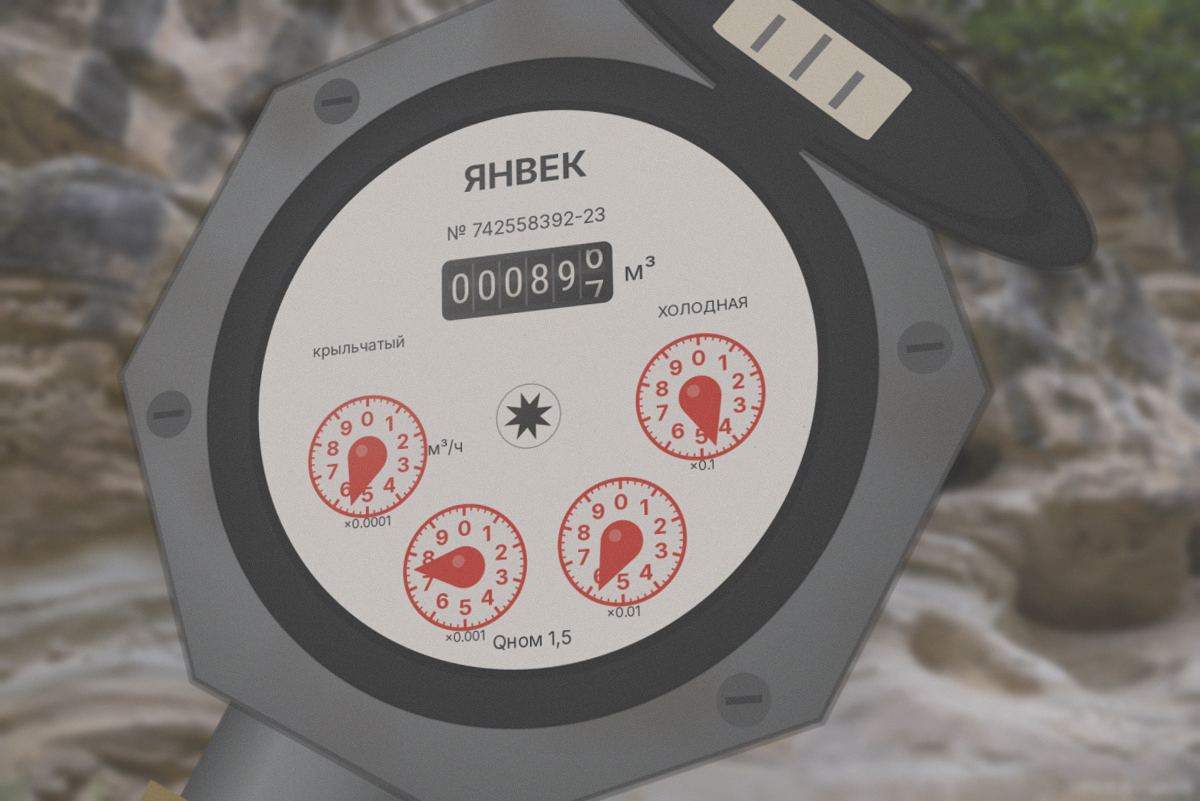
896.4575 m³
